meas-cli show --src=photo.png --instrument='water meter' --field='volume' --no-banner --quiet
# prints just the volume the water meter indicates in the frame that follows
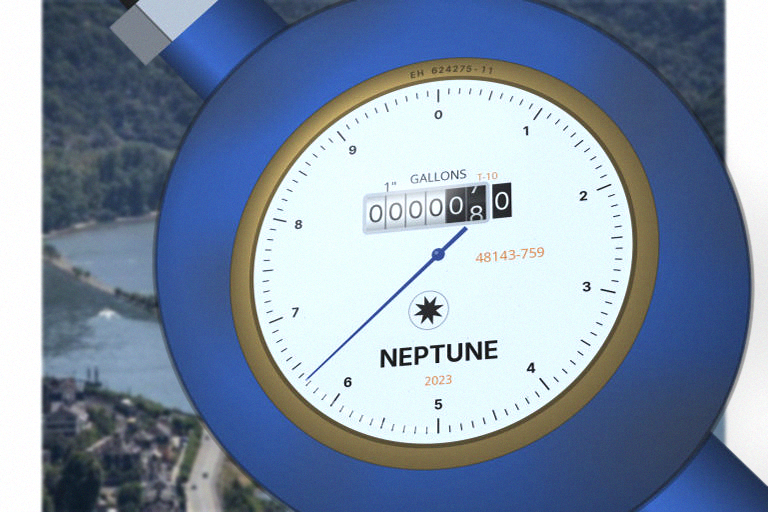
76.3 gal
